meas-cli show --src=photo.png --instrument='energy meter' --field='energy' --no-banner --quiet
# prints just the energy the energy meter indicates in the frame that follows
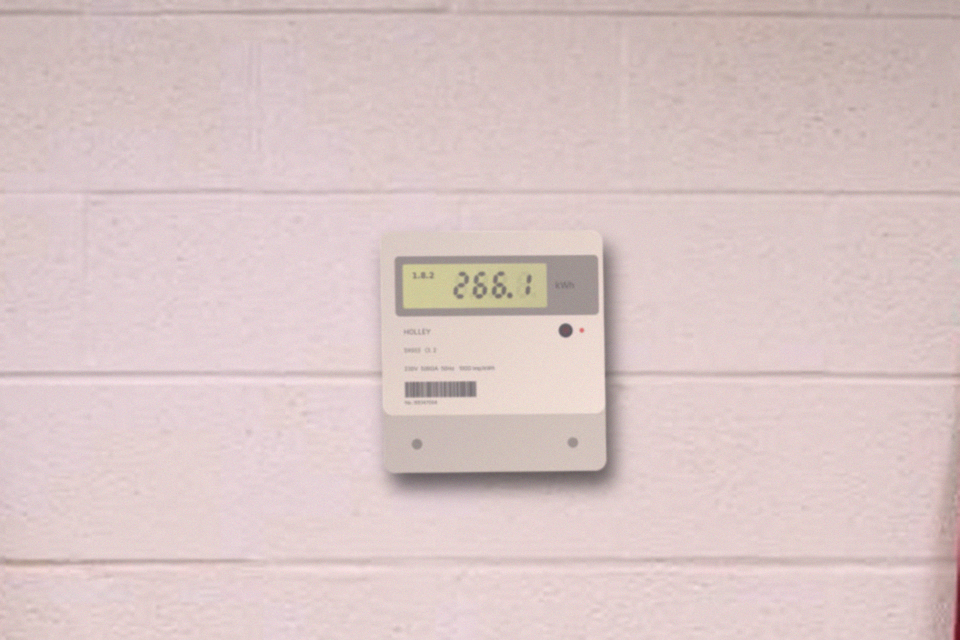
266.1 kWh
